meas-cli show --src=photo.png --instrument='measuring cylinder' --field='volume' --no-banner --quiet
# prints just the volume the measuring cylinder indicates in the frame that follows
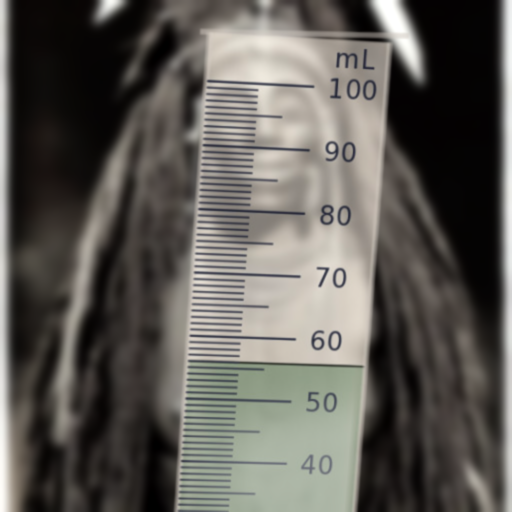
56 mL
